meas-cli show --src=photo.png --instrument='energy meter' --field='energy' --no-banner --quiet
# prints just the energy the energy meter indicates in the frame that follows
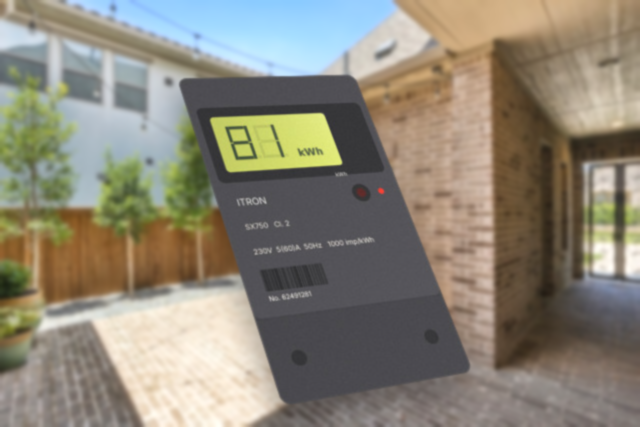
81 kWh
